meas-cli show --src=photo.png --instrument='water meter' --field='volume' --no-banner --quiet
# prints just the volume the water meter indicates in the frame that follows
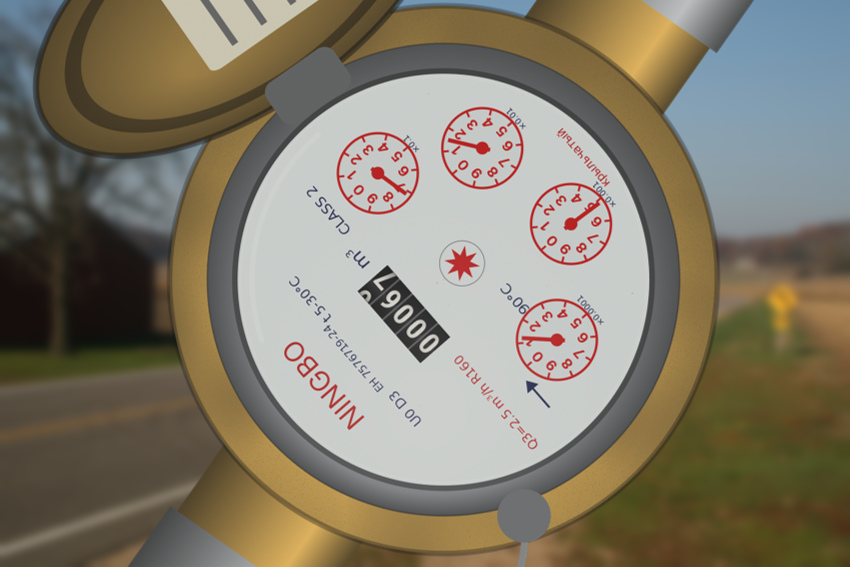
66.7151 m³
